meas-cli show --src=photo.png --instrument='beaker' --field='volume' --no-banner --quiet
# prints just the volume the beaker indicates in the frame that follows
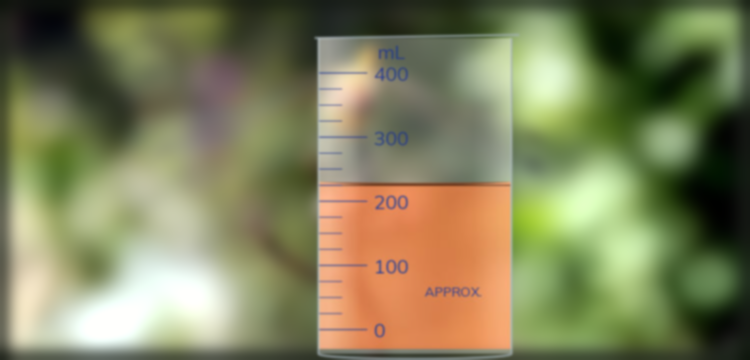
225 mL
